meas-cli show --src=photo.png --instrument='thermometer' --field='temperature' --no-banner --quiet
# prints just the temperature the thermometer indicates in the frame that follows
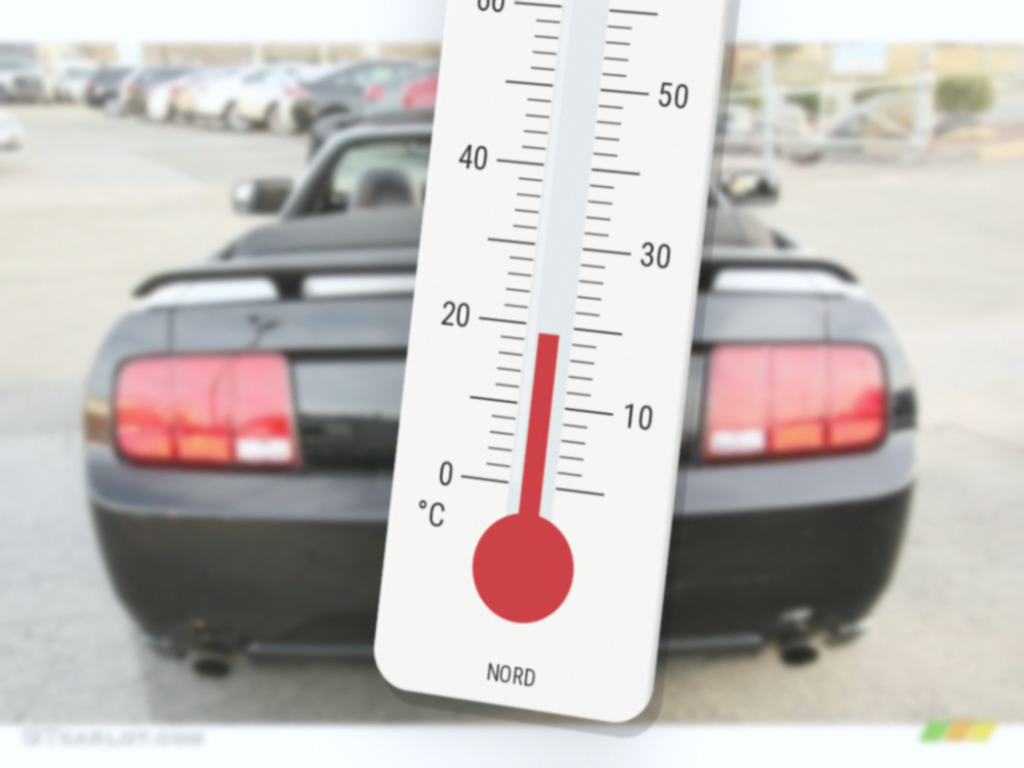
19 °C
